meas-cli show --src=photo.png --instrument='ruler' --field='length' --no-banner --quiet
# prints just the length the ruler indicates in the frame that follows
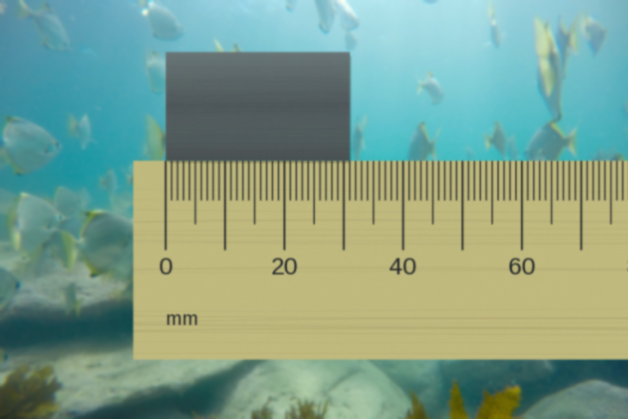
31 mm
